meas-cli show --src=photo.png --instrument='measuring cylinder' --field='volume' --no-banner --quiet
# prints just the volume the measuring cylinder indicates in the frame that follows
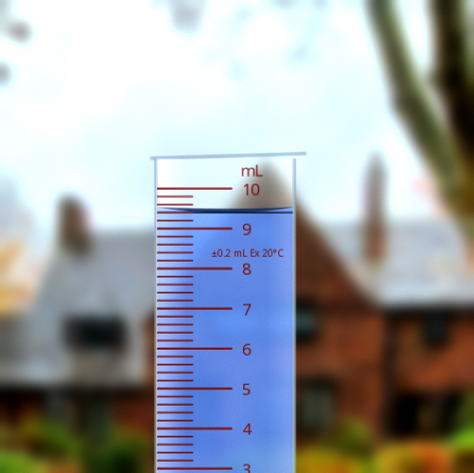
9.4 mL
